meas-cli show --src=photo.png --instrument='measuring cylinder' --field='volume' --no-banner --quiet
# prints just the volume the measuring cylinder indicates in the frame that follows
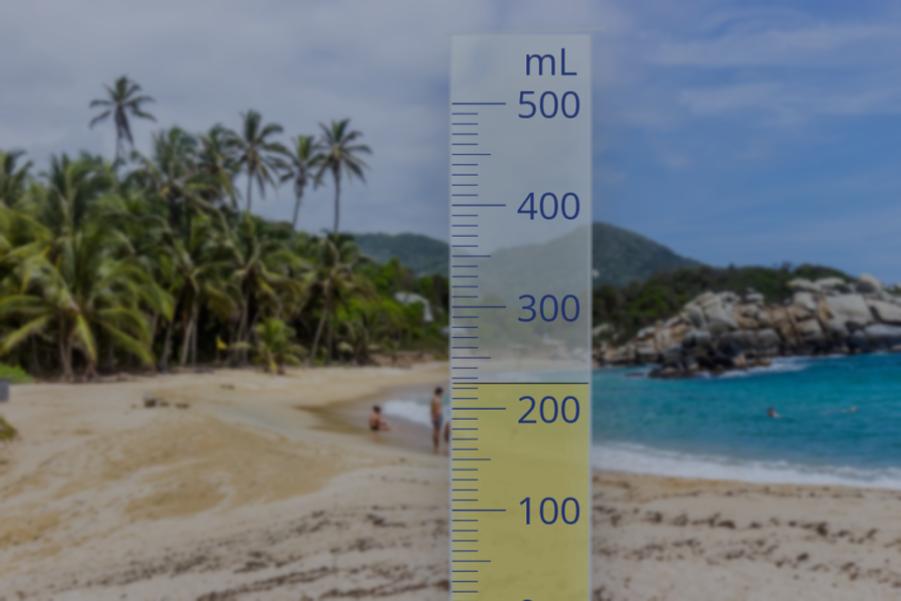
225 mL
